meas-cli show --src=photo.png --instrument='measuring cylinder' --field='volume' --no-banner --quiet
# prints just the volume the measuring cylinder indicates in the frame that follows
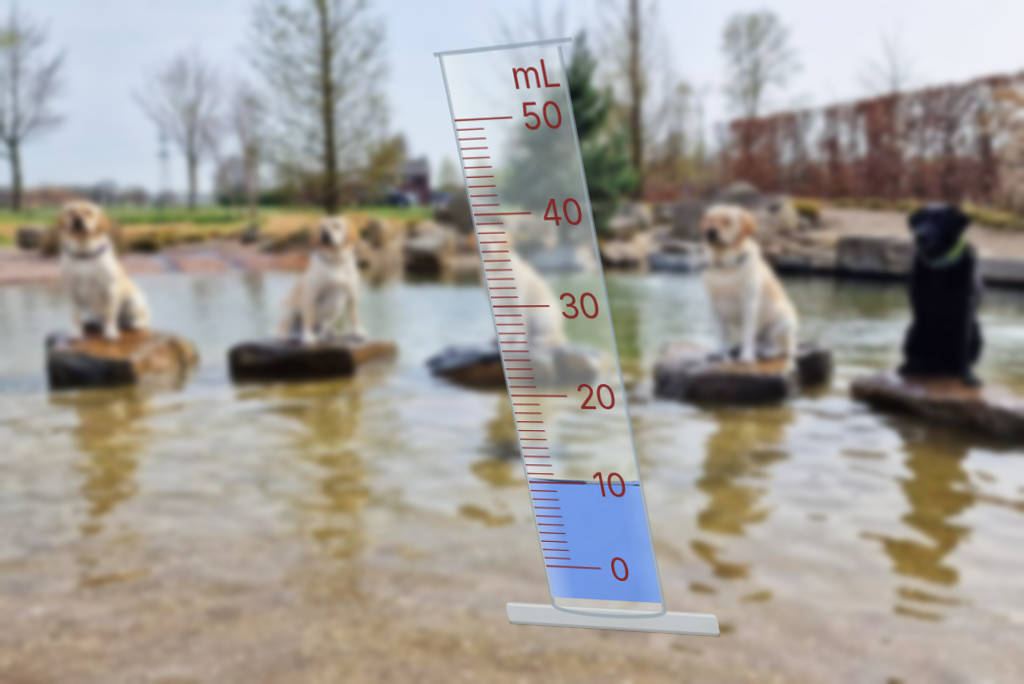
10 mL
